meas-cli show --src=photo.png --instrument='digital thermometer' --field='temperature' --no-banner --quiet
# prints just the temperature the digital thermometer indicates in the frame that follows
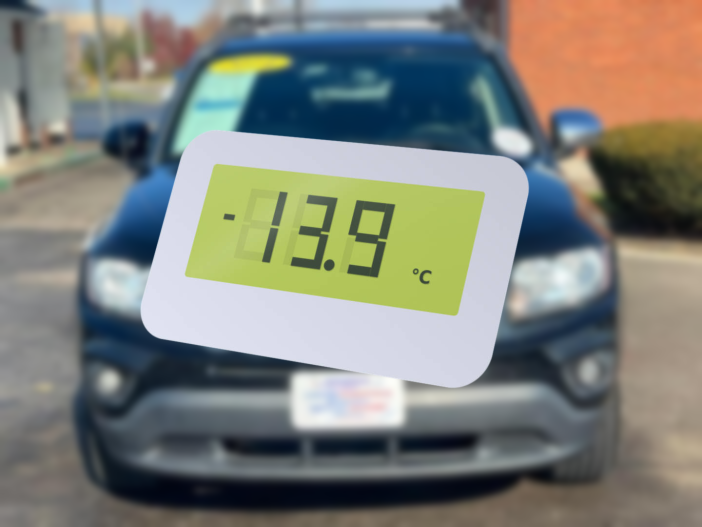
-13.9 °C
